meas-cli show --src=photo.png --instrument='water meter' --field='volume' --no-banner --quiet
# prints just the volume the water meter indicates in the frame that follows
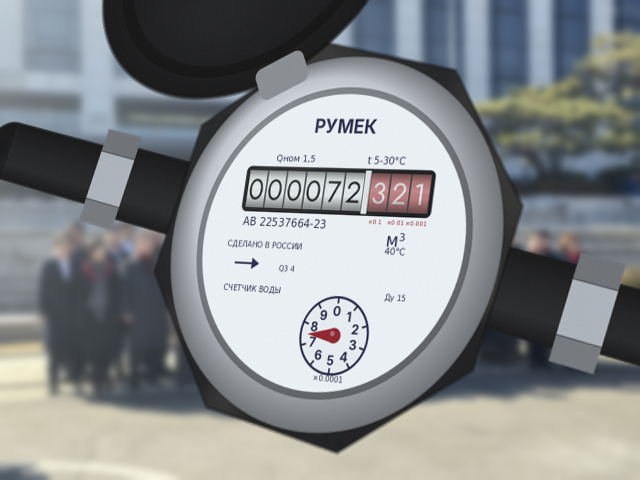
72.3217 m³
